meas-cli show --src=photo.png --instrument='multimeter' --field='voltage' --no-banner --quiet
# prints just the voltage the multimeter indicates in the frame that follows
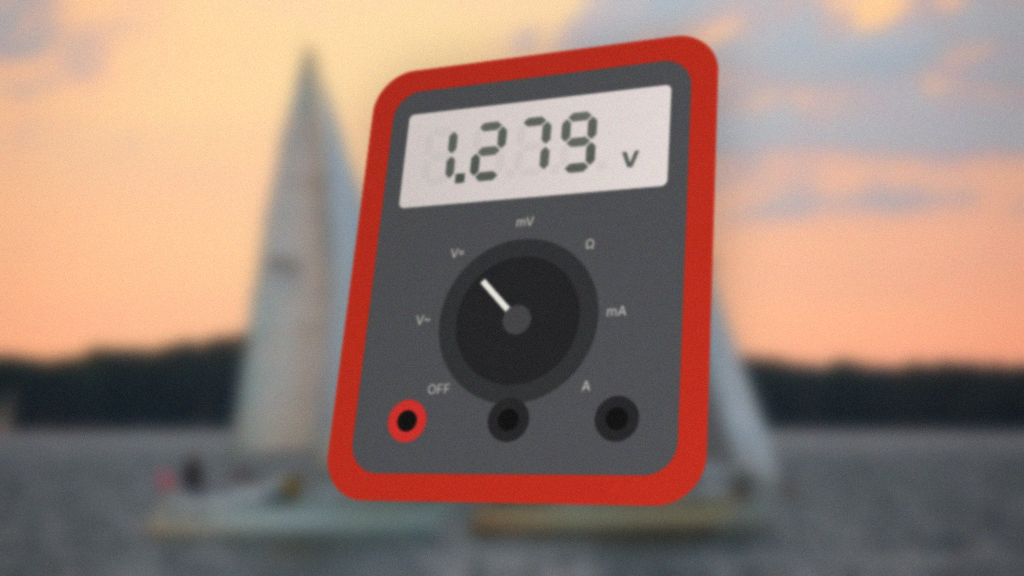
1.279 V
